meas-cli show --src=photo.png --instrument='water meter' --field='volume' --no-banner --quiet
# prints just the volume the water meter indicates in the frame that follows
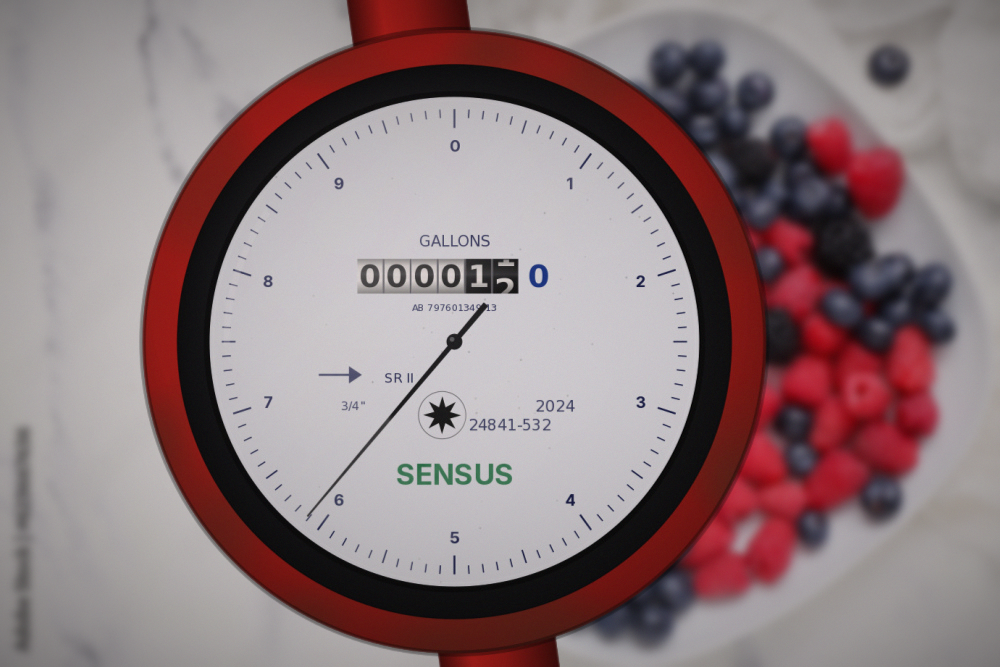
116.1 gal
